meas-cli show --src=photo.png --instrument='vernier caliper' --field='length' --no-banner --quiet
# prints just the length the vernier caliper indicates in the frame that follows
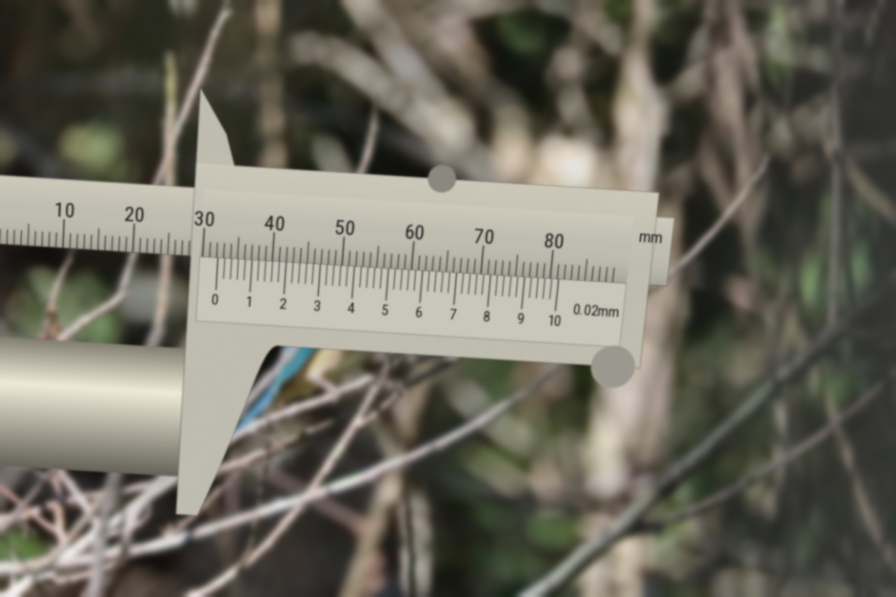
32.2 mm
